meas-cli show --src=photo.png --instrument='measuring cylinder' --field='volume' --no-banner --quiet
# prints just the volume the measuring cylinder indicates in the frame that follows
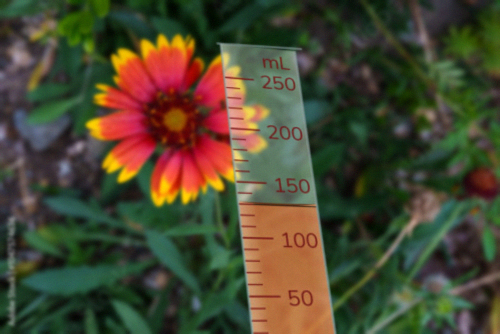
130 mL
